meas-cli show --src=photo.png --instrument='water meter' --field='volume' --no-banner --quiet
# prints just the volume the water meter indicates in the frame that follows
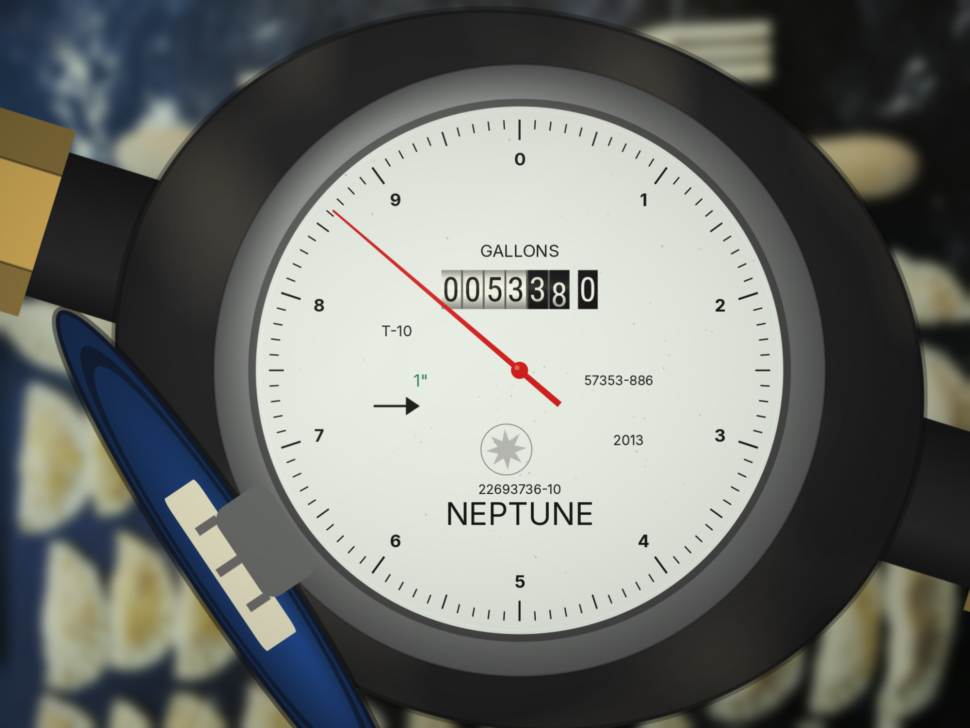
53378.6 gal
